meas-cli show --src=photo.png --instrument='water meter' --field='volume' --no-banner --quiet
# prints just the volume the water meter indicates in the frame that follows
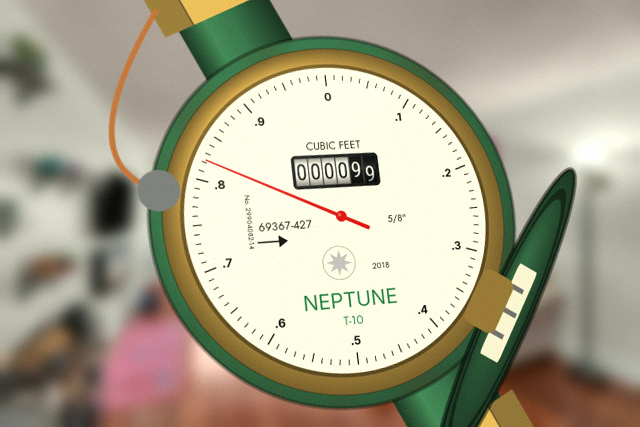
98.82 ft³
